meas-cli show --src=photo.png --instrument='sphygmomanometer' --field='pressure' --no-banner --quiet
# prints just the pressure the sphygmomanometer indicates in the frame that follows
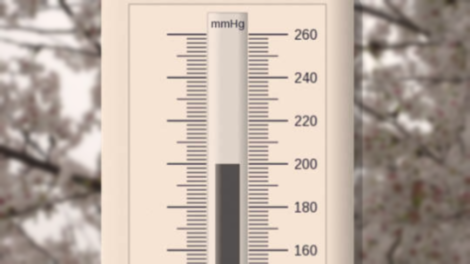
200 mmHg
